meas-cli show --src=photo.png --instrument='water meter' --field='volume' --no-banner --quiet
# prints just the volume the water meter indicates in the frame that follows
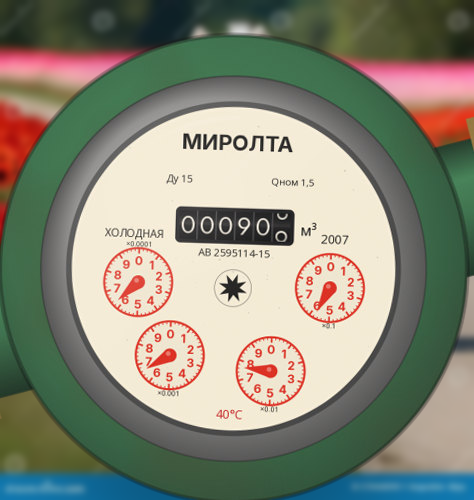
908.5766 m³
